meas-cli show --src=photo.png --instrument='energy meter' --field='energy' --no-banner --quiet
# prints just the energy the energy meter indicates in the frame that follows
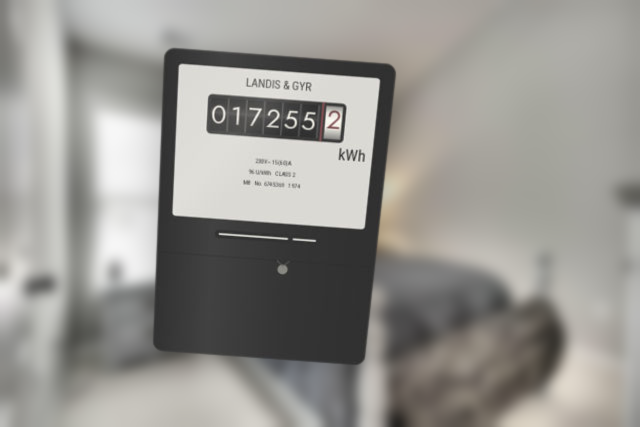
17255.2 kWh
